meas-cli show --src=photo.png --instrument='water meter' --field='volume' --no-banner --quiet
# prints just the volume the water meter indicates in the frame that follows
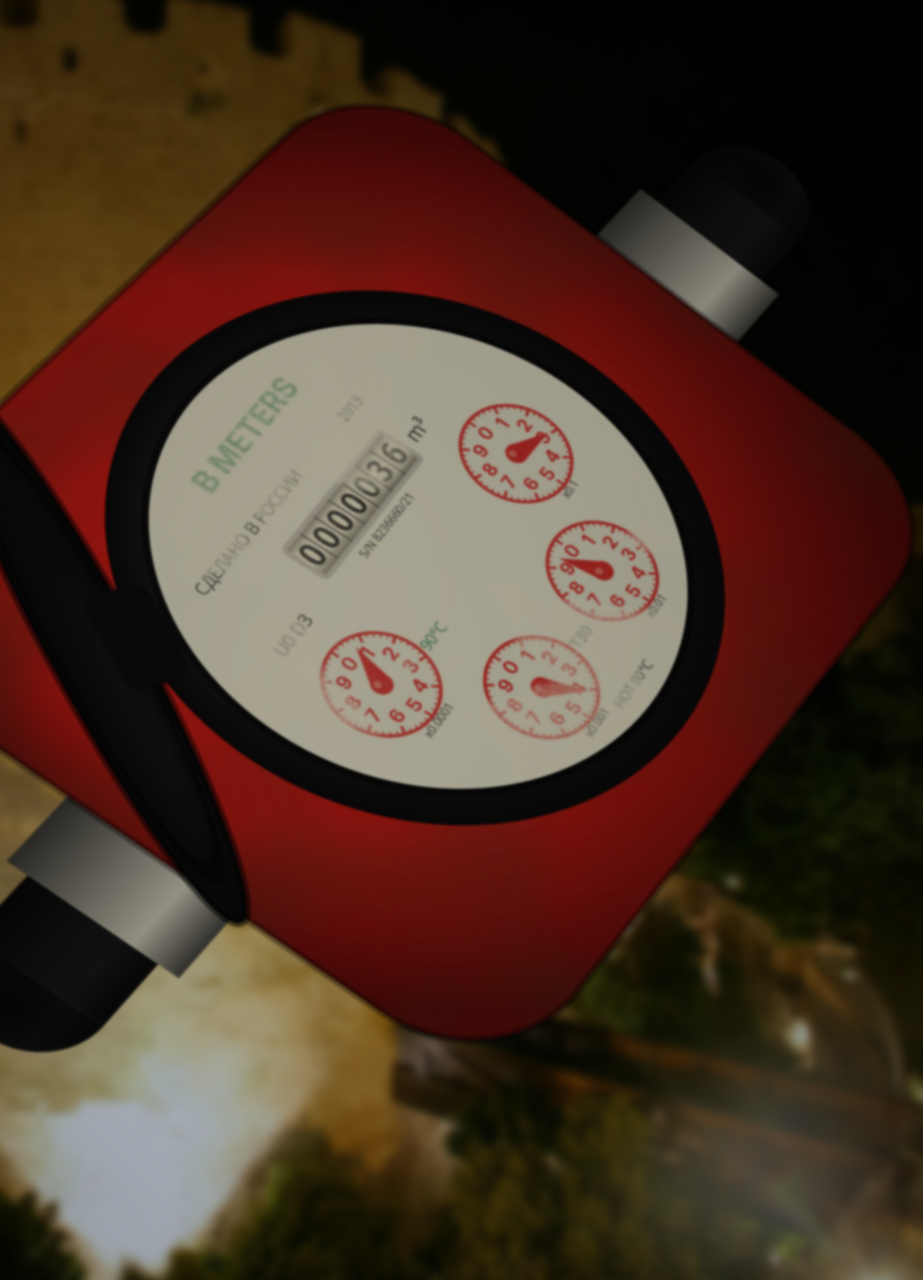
36.2940 m³
